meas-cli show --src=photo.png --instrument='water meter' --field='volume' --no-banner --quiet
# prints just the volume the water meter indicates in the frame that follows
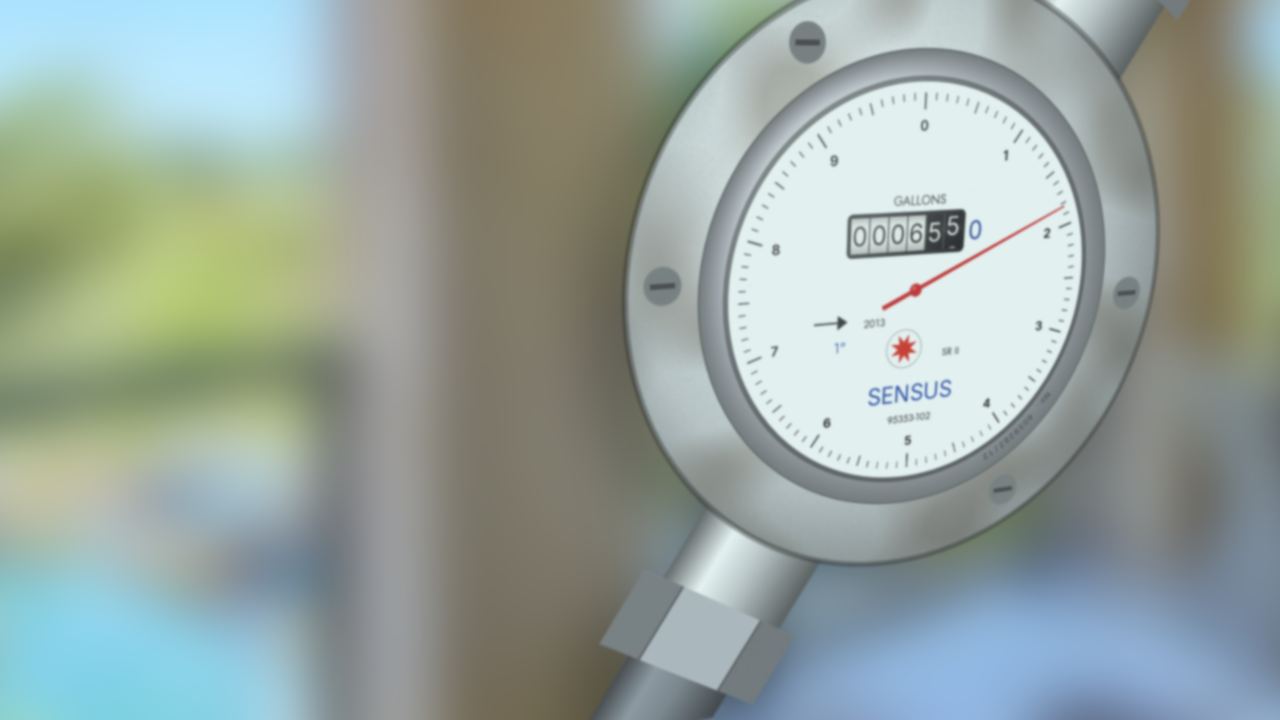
6551.8 gal
